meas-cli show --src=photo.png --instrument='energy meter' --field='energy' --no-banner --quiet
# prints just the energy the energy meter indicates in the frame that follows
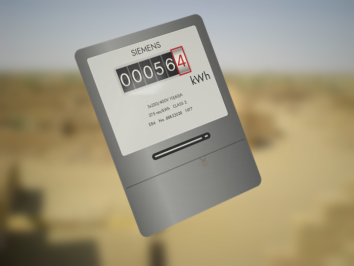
56.4 kWh
